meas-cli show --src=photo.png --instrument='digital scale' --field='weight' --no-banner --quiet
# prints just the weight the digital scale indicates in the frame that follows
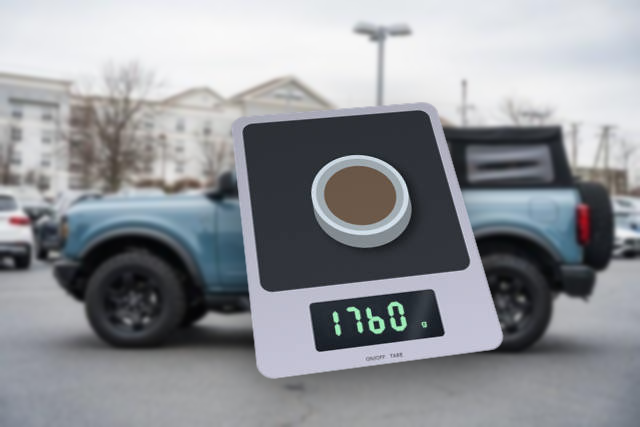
1760 g
